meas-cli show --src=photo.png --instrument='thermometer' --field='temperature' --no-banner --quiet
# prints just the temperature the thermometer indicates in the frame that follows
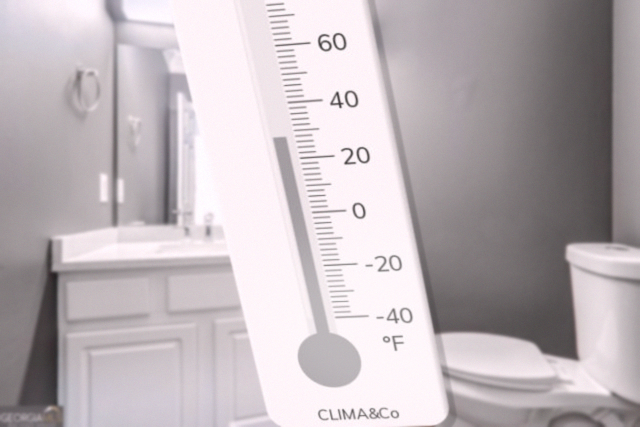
28 °F
